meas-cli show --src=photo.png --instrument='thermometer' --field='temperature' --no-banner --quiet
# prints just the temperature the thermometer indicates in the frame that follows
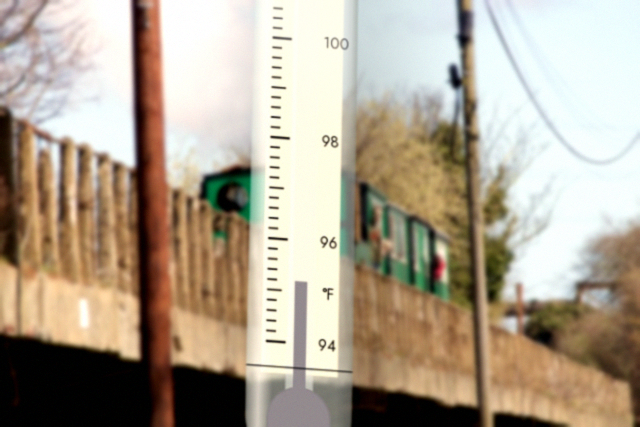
95.2 °F
